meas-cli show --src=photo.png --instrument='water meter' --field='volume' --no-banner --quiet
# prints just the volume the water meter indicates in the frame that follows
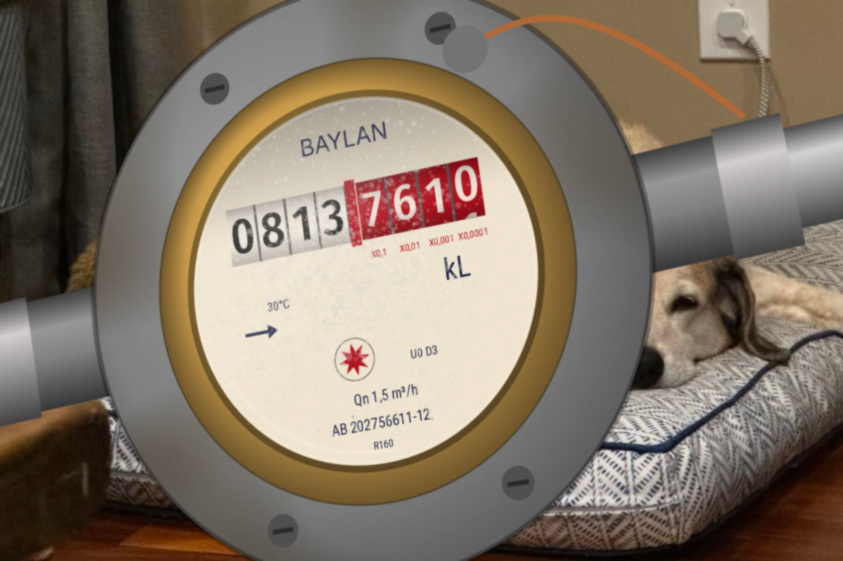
813.7610 kL
